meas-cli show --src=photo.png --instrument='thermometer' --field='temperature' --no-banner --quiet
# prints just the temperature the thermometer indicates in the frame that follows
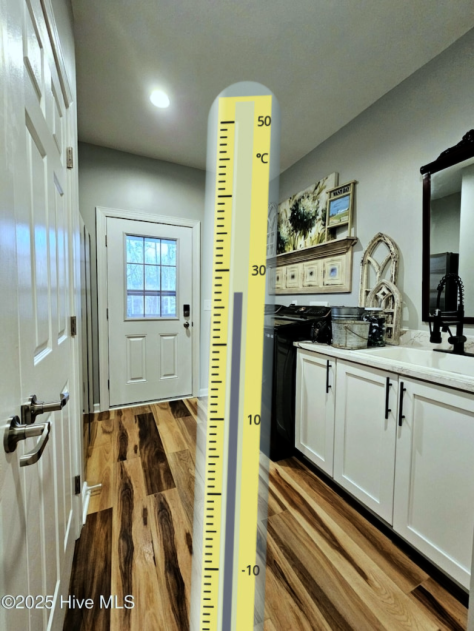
27 °C
